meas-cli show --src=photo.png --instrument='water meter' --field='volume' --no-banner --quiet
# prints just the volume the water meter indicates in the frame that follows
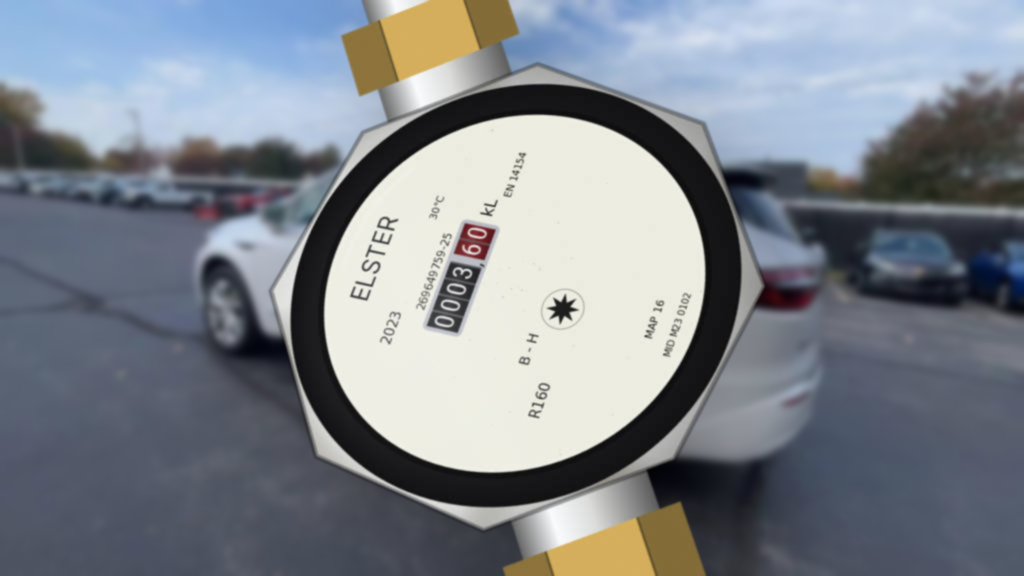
3.60 kL
